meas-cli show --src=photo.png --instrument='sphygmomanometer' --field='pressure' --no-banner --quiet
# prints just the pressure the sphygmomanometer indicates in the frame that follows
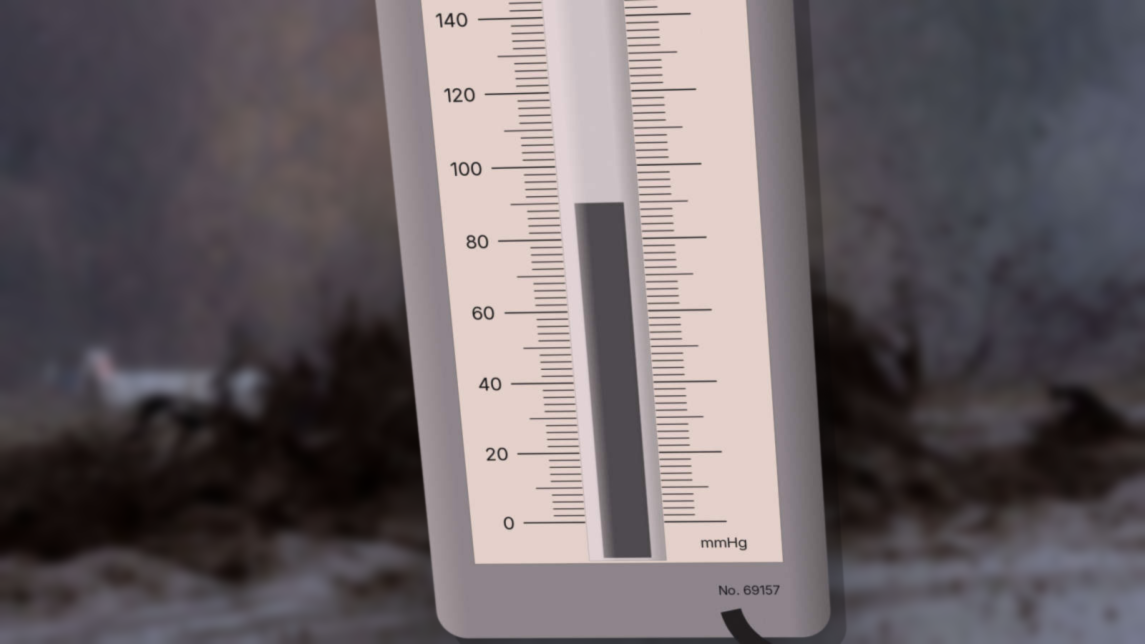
90 mmHg
